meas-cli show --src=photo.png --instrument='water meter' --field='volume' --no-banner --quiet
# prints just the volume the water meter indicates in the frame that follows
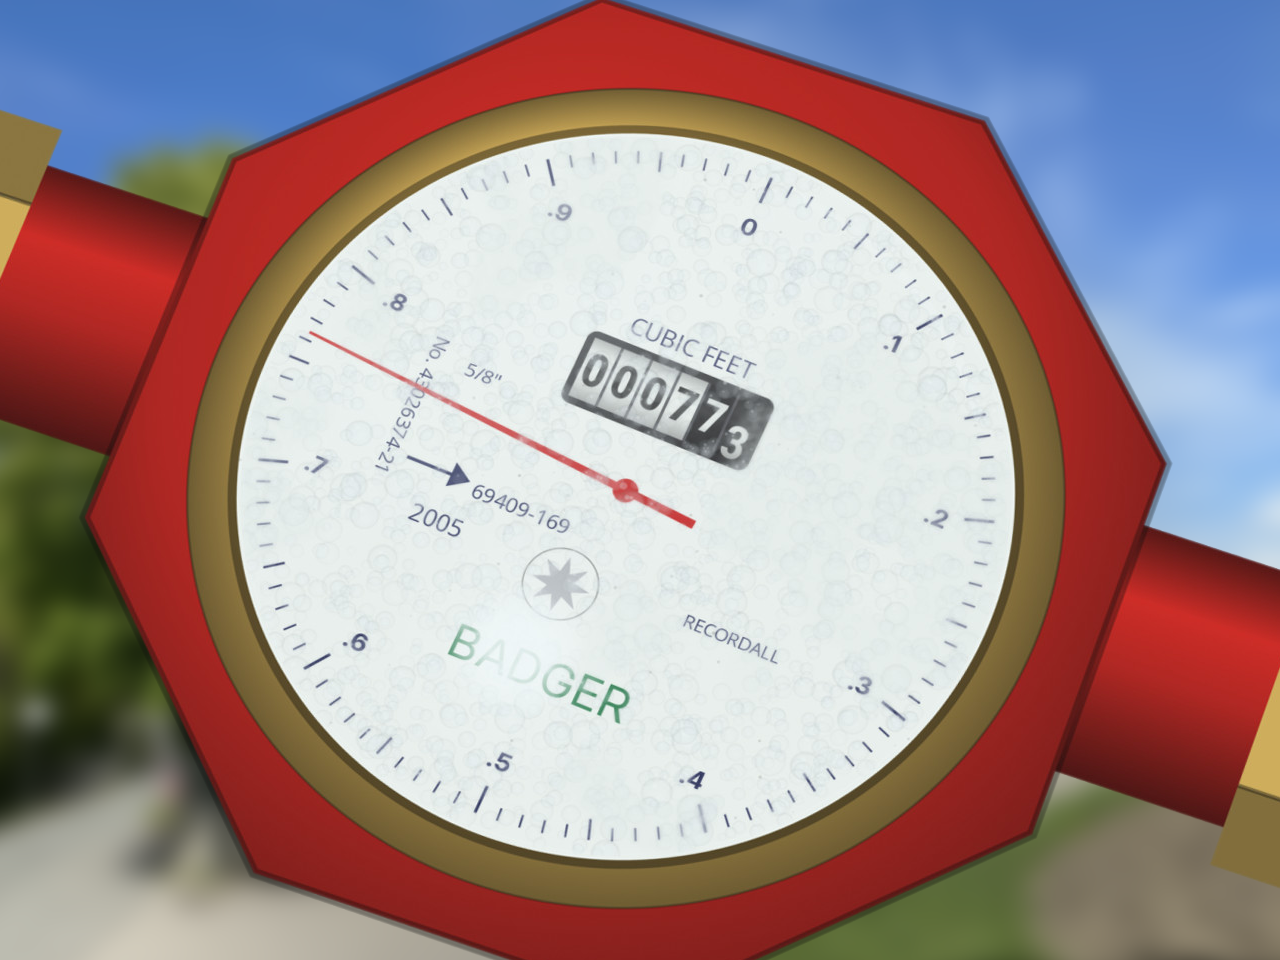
772.76 ft³
